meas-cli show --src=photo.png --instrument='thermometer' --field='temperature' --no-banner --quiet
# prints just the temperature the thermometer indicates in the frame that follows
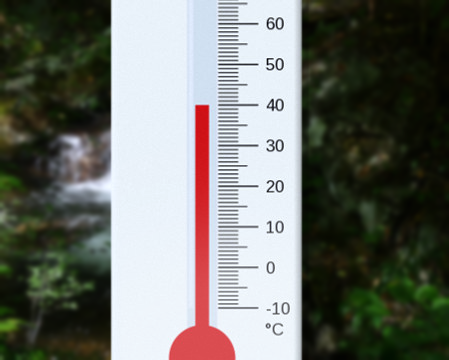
40 °C
